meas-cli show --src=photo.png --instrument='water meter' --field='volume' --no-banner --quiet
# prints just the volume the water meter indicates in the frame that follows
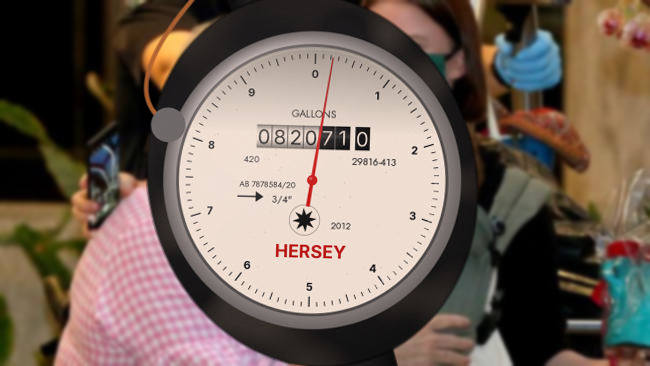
820710.2 gal
